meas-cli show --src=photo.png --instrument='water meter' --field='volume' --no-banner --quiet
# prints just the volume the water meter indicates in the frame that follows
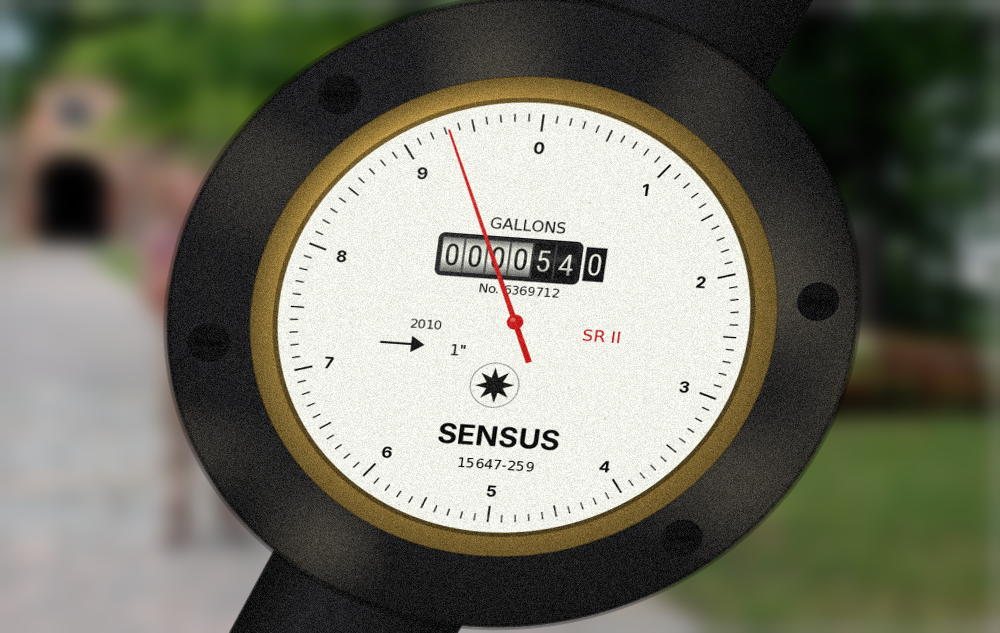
539.3 gal
